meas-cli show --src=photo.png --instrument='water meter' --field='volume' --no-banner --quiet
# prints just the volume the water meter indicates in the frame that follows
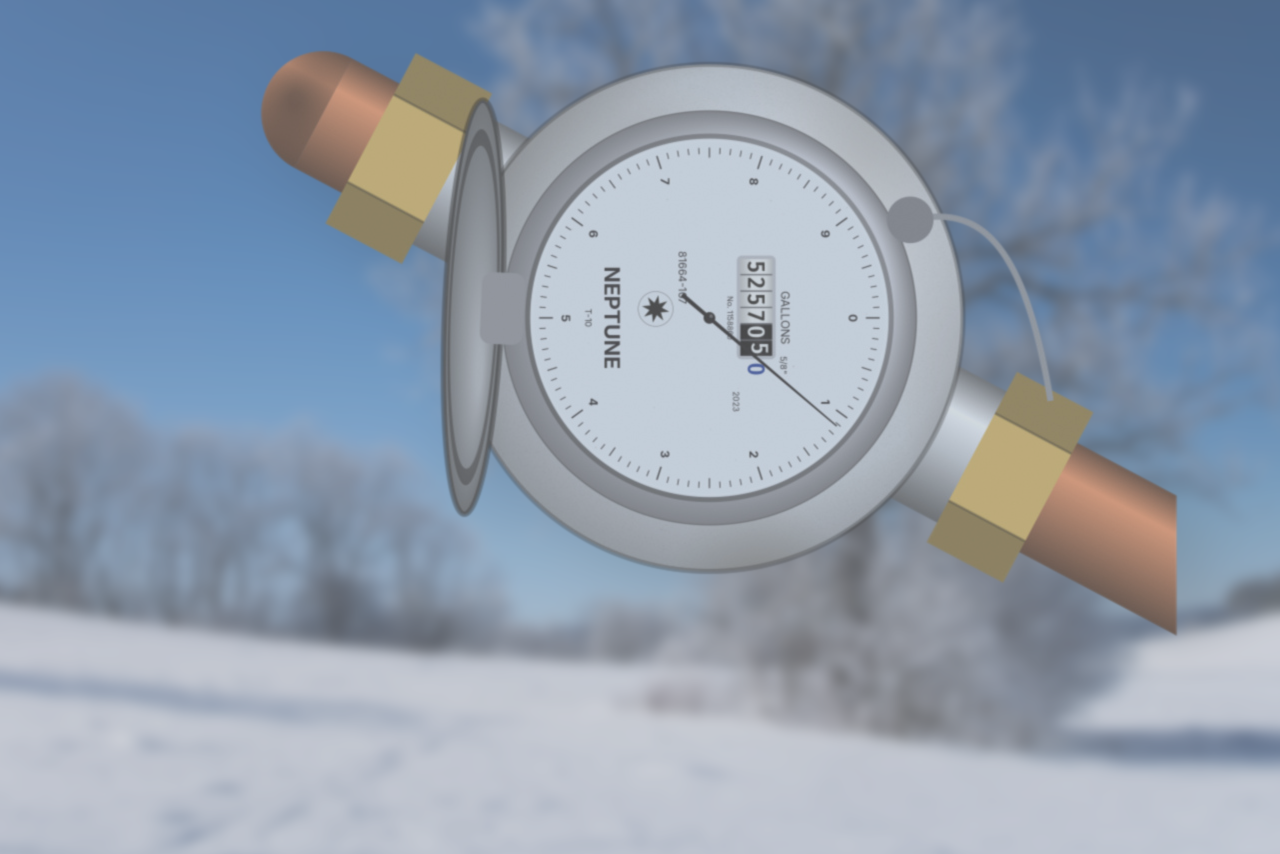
5257051.1 gal
